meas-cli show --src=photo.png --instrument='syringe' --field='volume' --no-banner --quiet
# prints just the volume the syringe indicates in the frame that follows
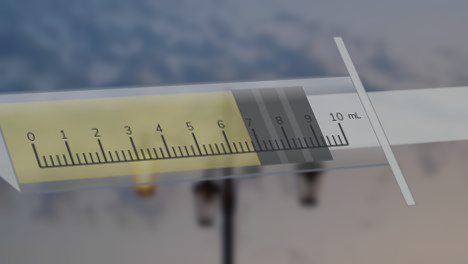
6.8 mL
